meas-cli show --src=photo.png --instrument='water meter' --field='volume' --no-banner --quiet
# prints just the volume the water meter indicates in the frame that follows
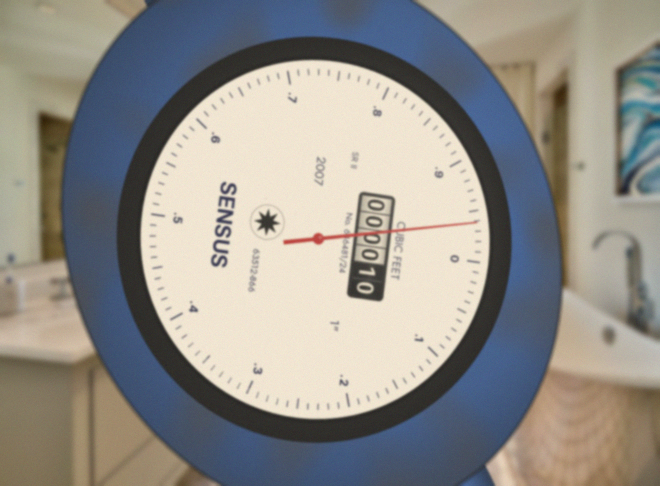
9.96 ft³
